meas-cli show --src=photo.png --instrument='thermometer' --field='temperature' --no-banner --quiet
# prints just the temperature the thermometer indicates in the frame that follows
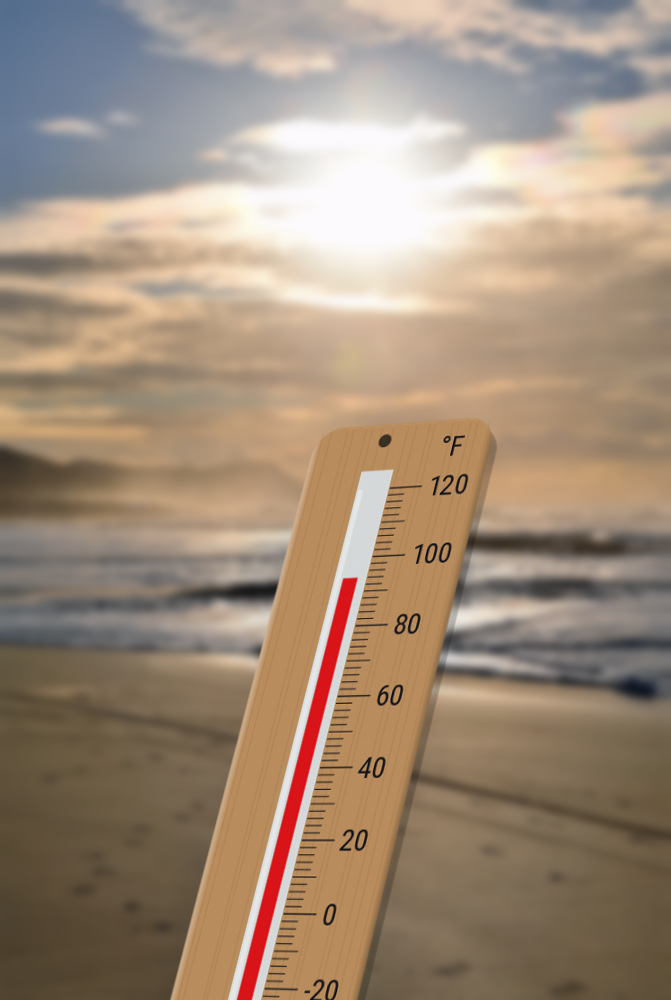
94 °F
